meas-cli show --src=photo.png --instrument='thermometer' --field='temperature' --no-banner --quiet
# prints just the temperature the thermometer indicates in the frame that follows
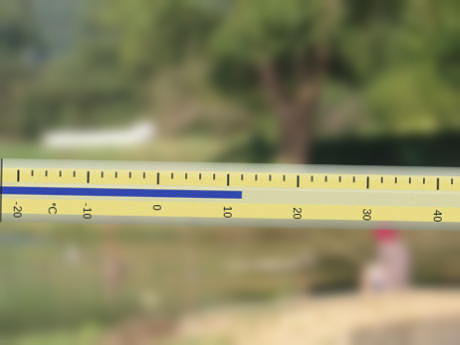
12 °C
